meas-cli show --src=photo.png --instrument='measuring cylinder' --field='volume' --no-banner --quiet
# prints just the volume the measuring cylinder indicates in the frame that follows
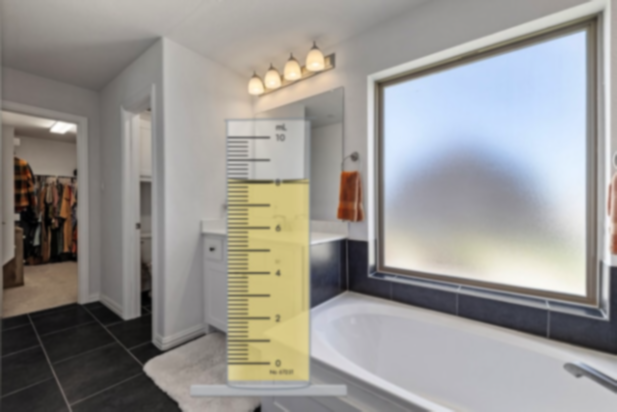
8 mL
